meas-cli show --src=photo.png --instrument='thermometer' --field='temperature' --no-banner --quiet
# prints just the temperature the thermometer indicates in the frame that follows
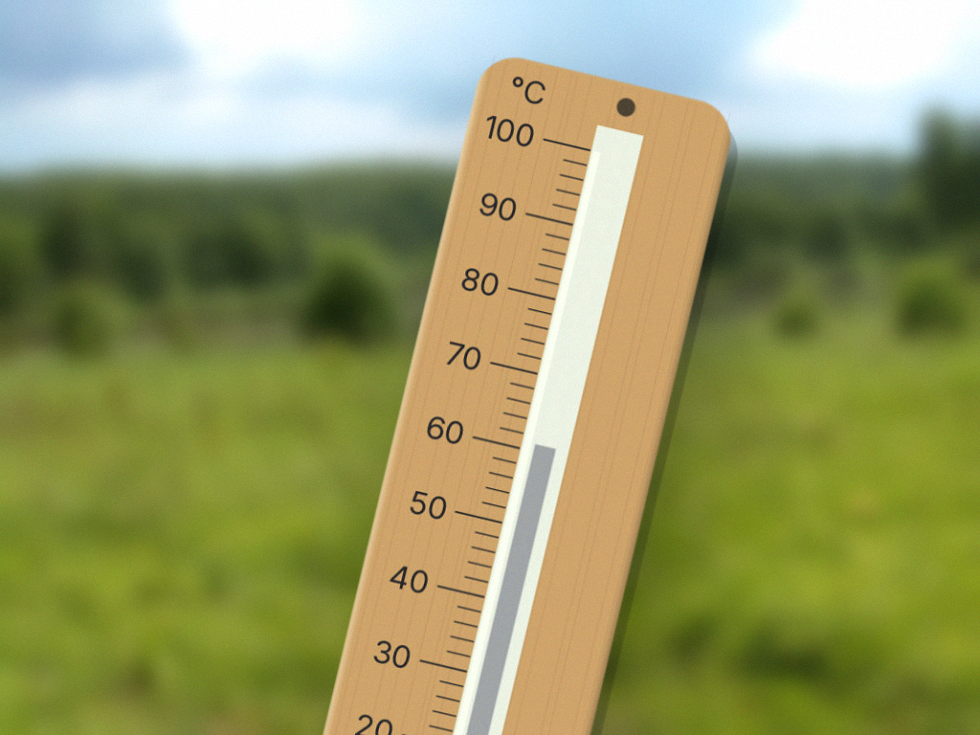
61 °C
